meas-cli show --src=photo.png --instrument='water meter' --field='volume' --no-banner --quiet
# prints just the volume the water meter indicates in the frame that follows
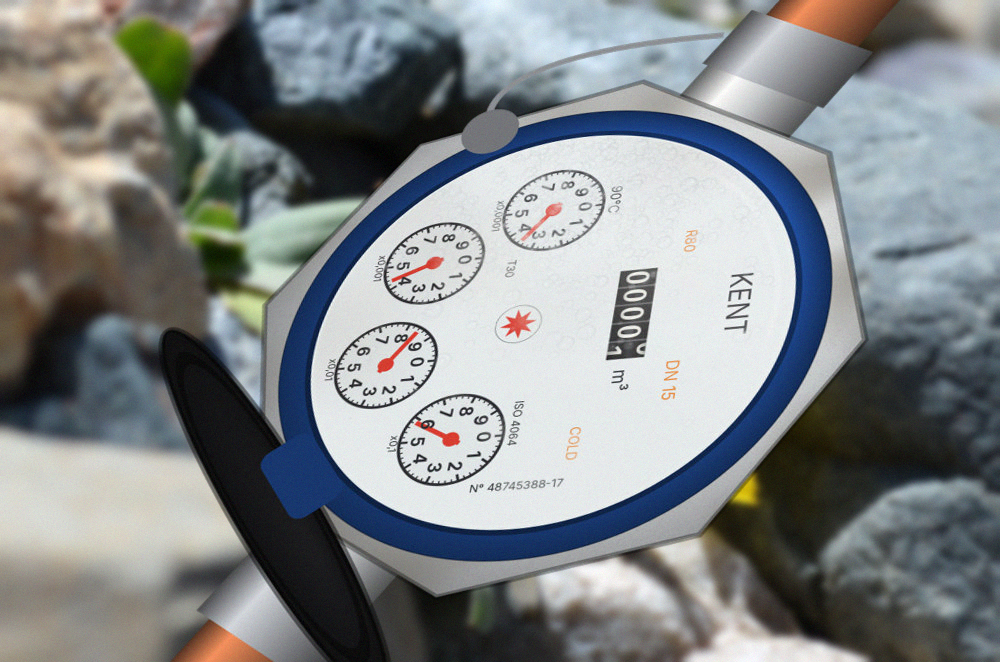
0.5843 m³
